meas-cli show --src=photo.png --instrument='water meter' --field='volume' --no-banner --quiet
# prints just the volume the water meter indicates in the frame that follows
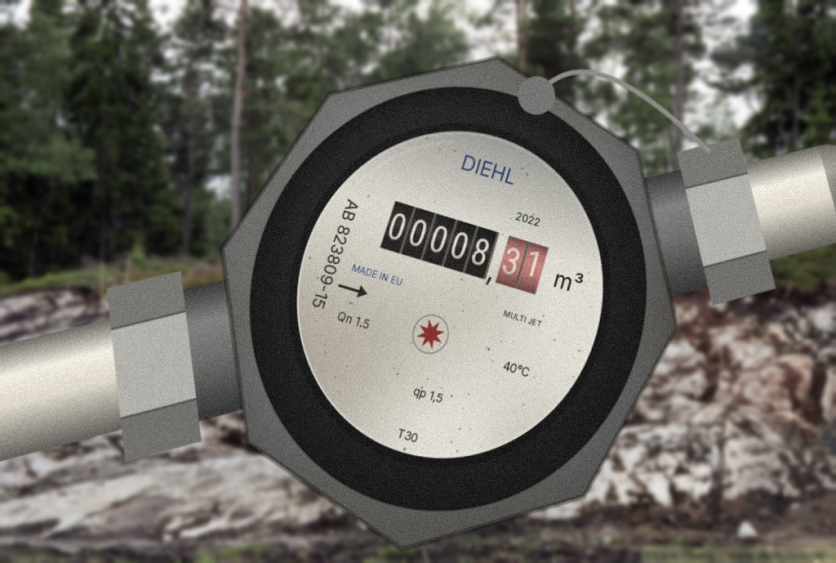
8.31 m³
